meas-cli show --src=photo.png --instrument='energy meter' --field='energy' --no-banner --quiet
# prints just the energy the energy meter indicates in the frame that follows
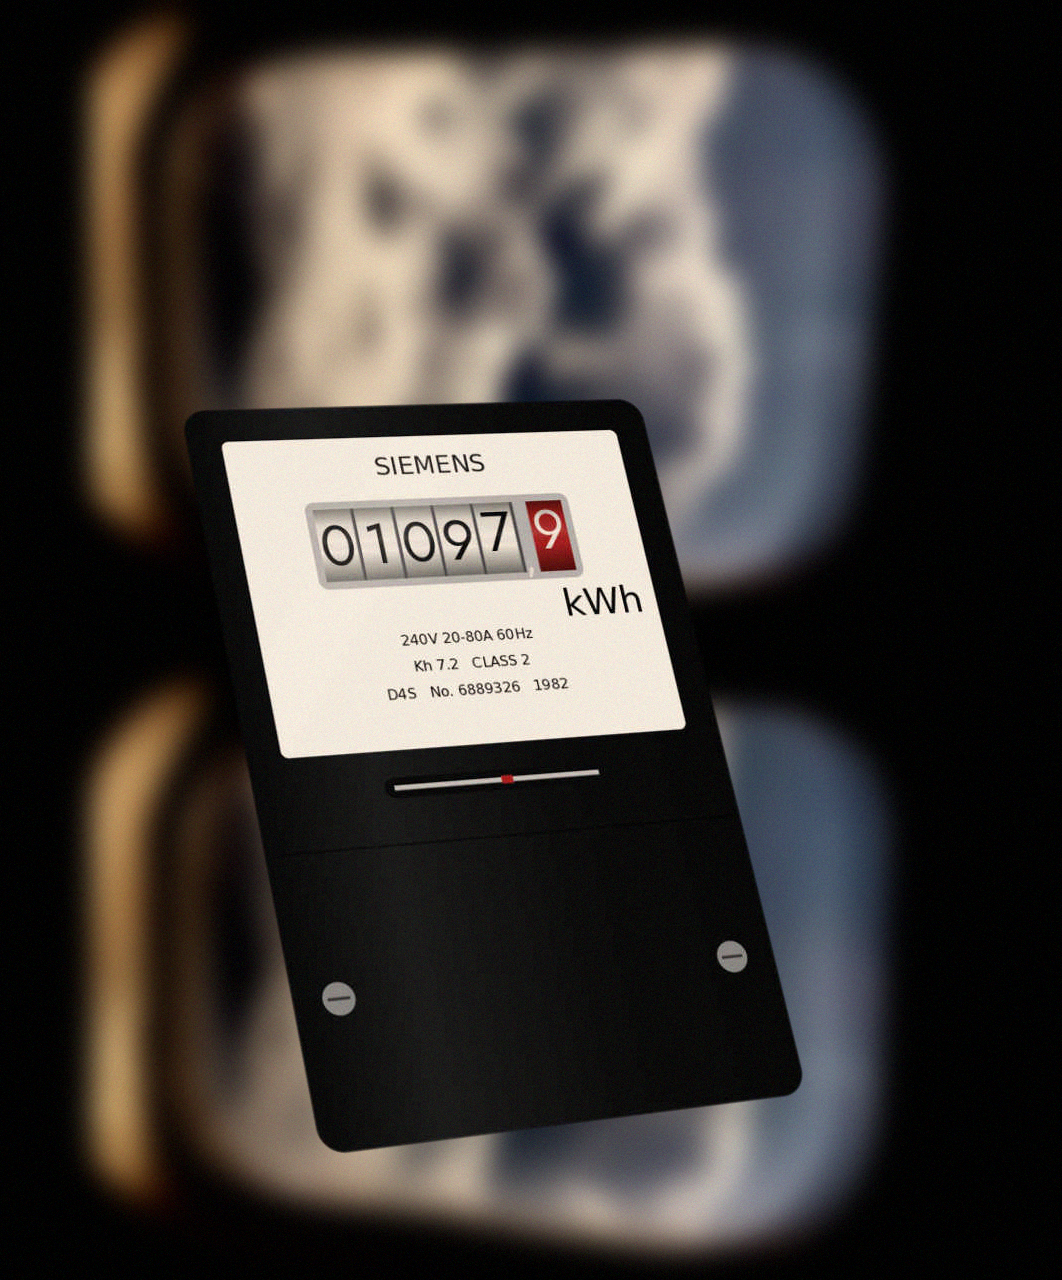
1097.9 kWh
